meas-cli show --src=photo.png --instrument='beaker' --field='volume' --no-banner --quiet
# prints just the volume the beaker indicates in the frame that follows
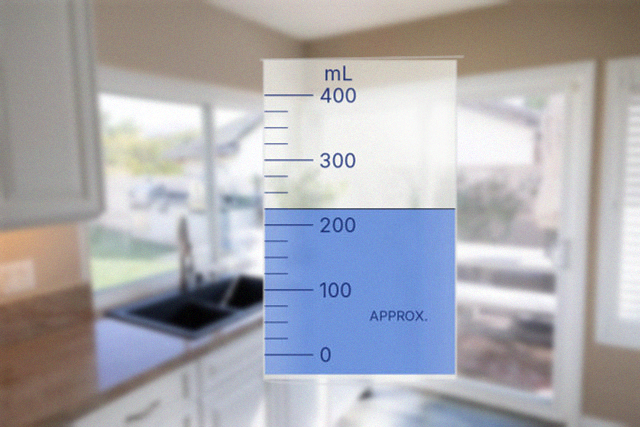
225 mL
